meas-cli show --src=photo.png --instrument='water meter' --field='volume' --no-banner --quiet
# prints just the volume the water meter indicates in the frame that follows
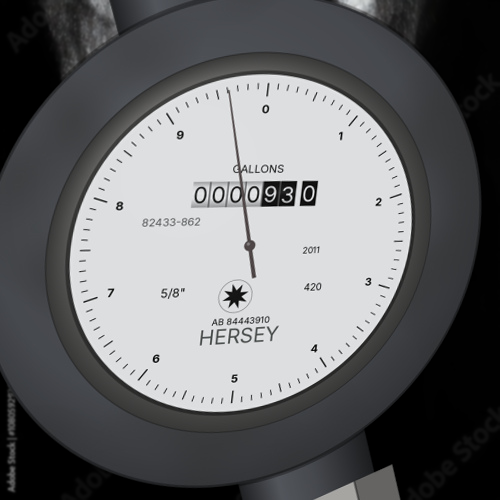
929.6 gal
